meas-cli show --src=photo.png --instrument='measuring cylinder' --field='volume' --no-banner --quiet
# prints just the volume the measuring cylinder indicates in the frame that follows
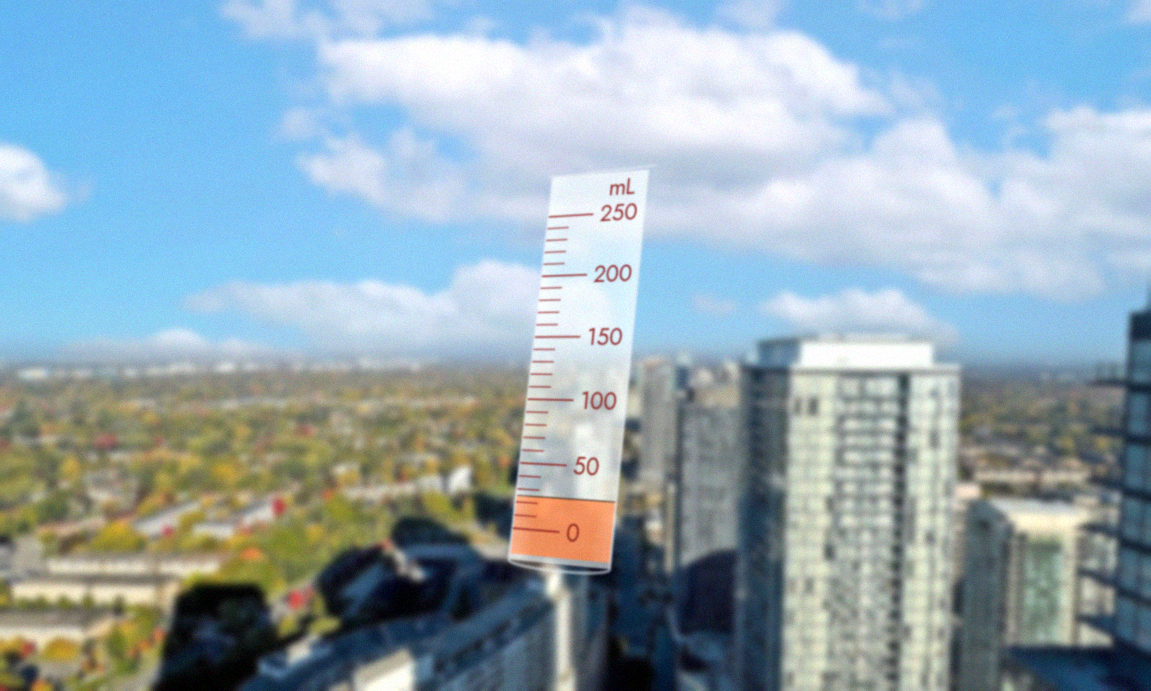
25 mL
